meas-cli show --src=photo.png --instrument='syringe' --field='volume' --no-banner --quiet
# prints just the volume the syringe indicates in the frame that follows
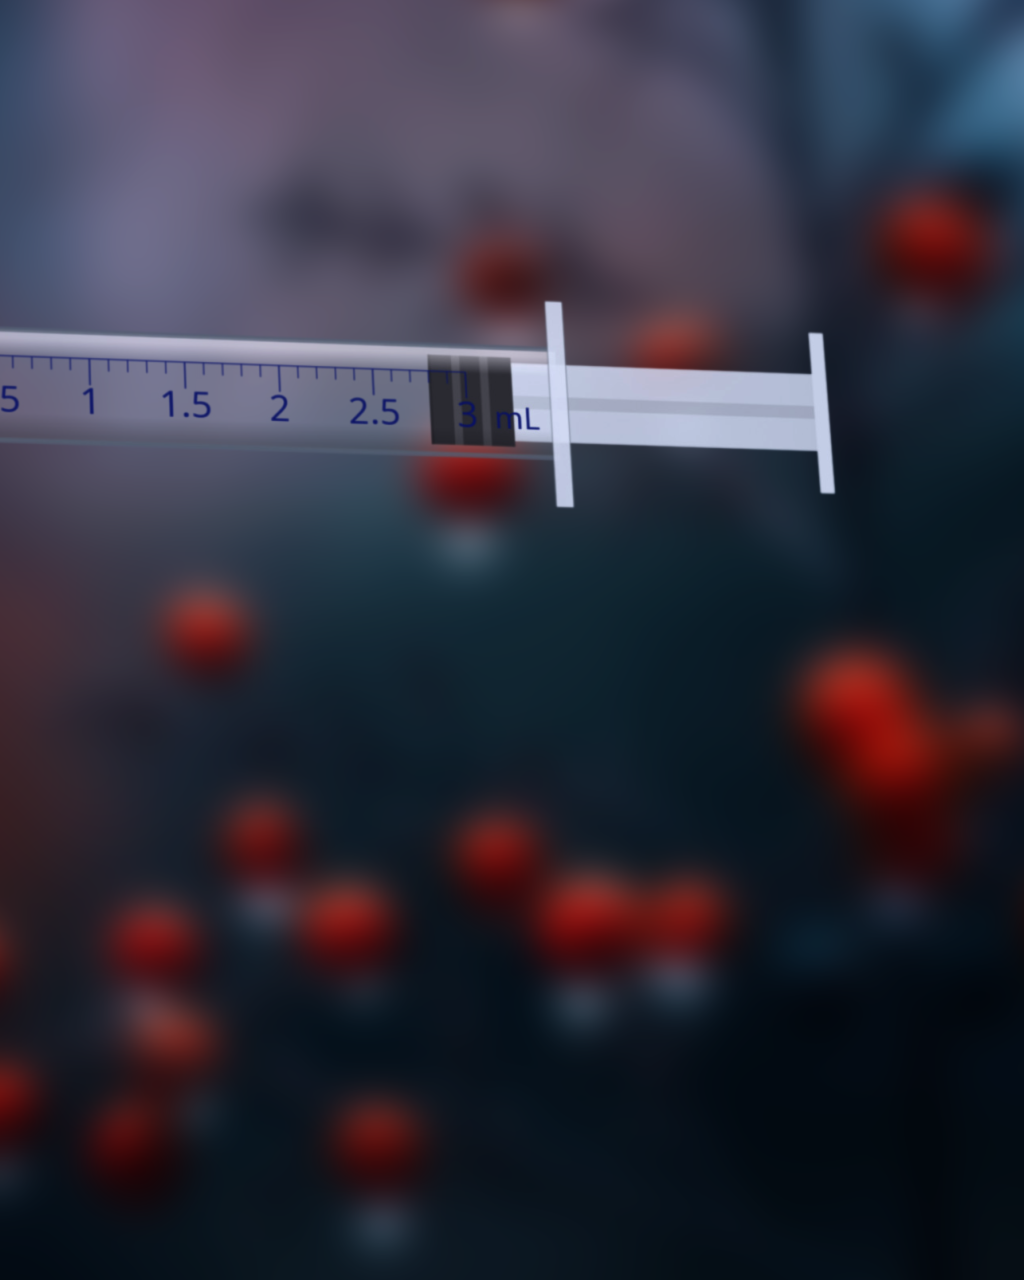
2.8 mL
